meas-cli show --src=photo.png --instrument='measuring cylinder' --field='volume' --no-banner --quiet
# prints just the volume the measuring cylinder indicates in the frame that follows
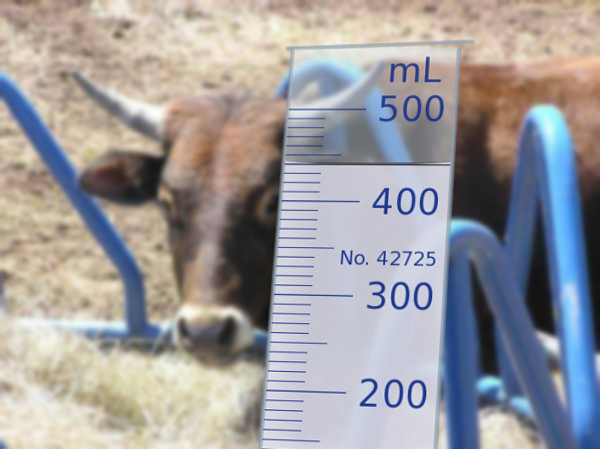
440 mL
